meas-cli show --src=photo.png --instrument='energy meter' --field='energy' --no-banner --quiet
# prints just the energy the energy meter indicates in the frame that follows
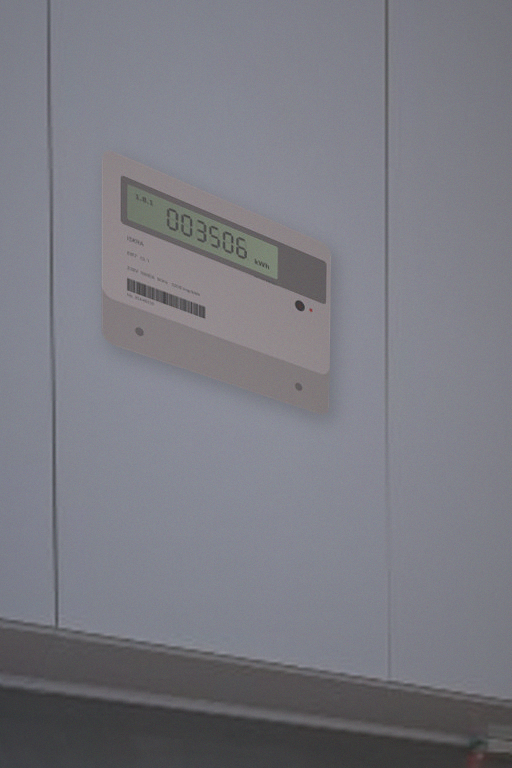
3506 kWh
